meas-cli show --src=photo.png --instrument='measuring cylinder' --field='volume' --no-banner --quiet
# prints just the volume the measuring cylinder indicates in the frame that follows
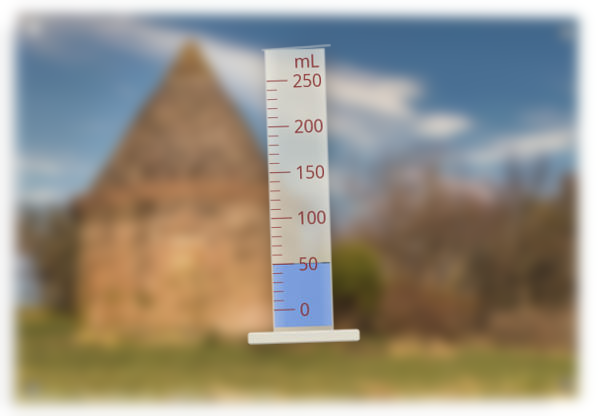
50 mL
